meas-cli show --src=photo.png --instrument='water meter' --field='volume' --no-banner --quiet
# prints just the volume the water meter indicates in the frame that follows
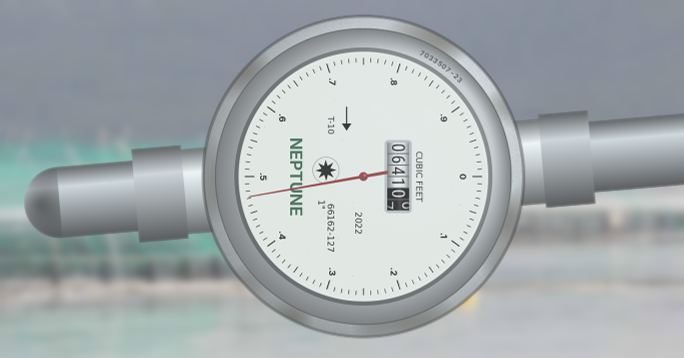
64106.47 ft³
